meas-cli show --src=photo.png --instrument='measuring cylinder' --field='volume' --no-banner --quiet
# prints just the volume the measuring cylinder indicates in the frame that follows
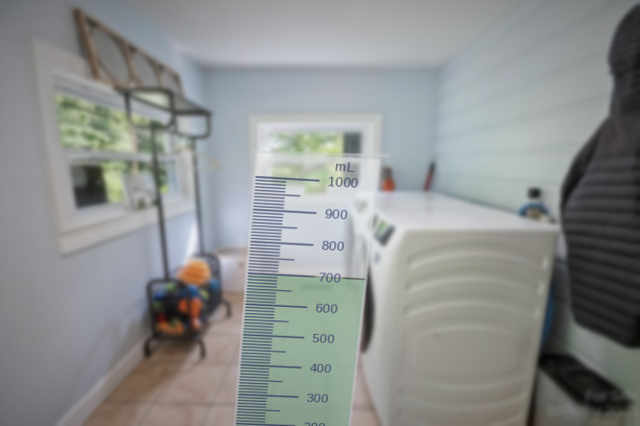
700 mL
